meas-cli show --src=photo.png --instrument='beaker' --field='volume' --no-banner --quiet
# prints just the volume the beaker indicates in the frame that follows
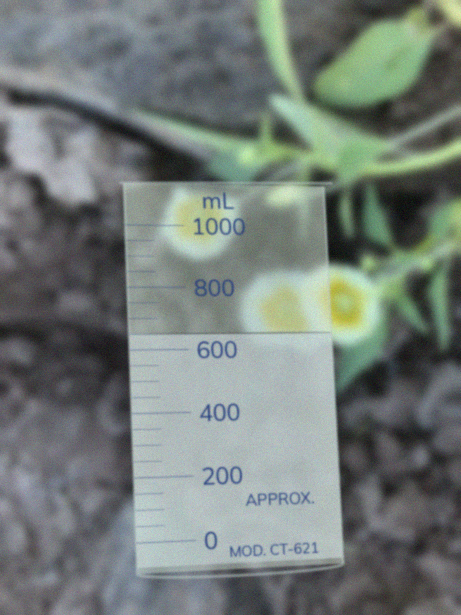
650 mL
